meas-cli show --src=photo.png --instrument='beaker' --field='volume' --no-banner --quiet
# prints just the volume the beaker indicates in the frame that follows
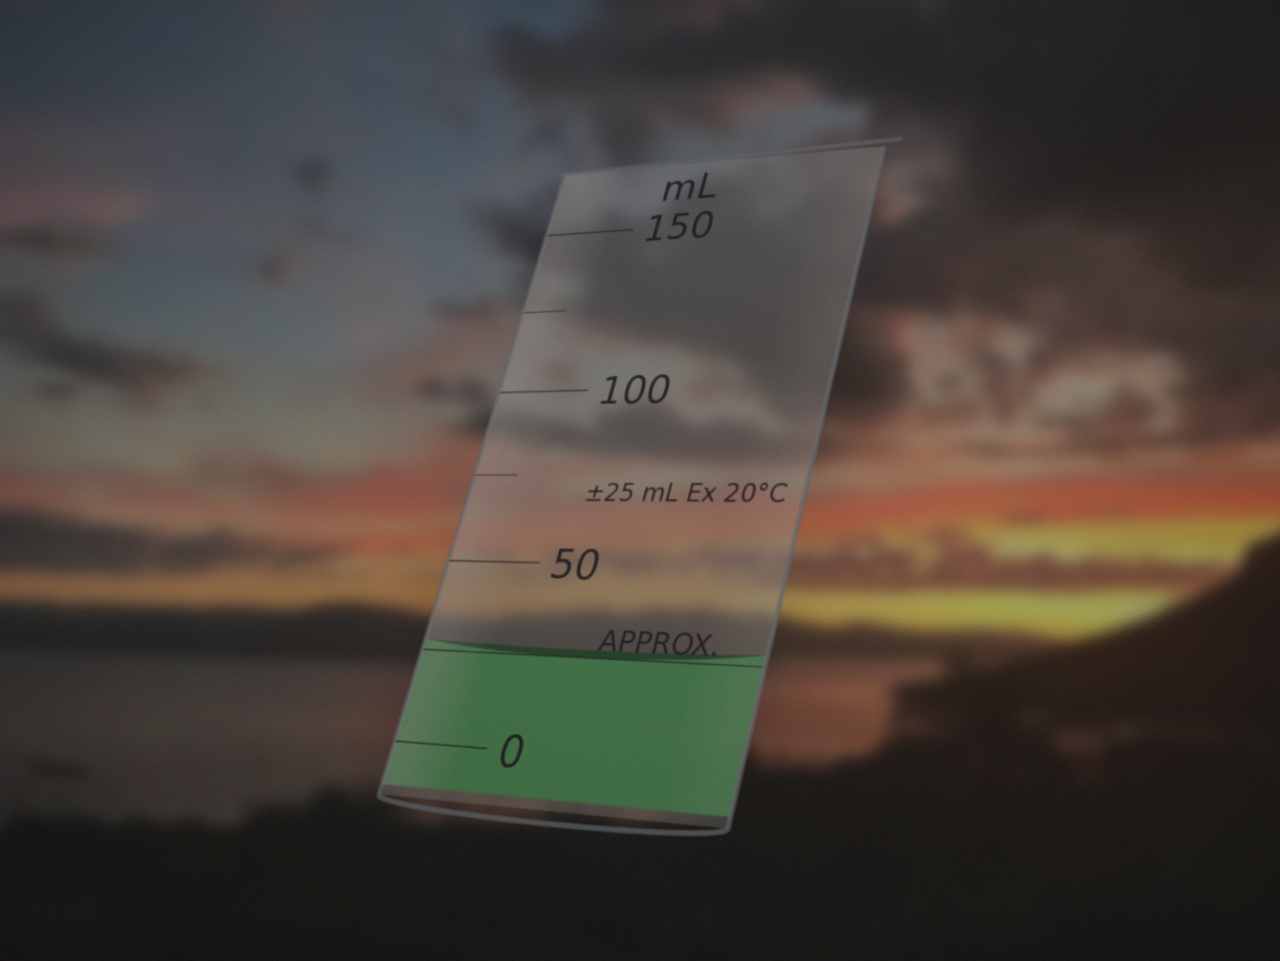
25 mL
